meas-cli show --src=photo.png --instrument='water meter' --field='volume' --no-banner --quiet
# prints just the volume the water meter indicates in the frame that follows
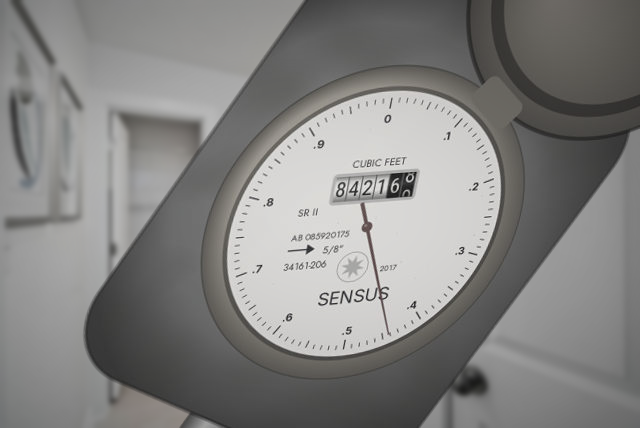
842168.44 ft³
